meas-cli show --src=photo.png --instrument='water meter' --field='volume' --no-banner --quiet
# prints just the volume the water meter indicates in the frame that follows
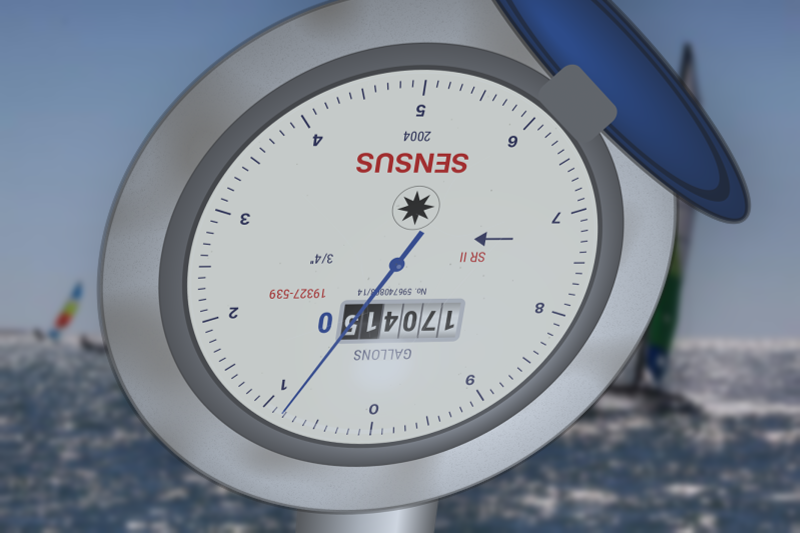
1704150.8 gal
